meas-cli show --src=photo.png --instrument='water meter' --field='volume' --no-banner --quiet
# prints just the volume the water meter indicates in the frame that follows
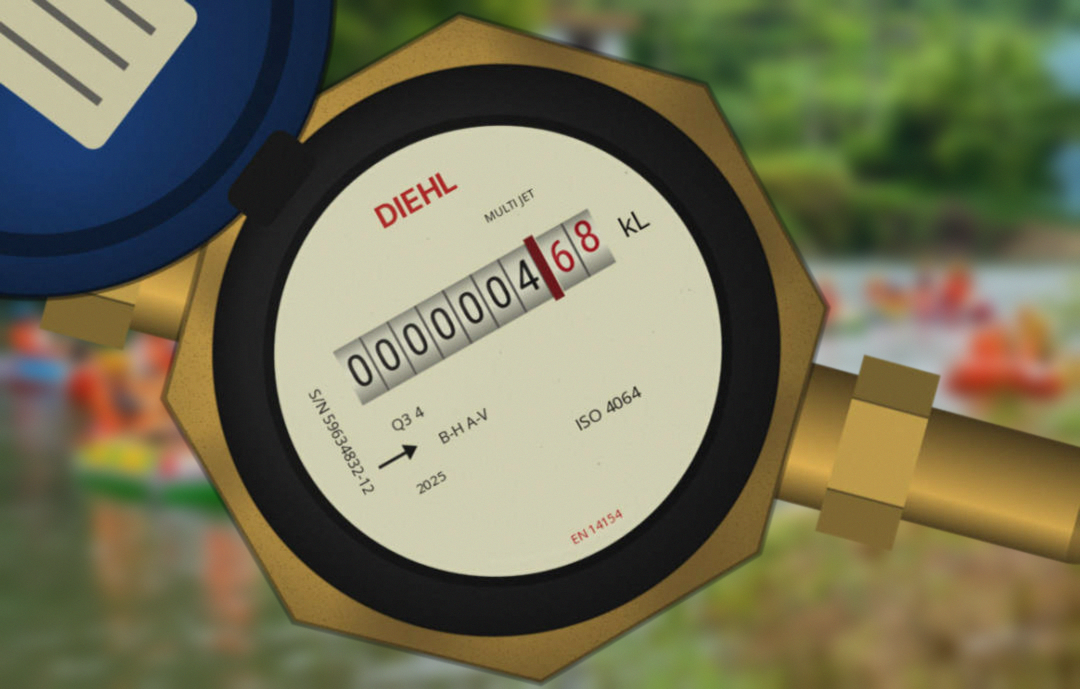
4.68 kL
